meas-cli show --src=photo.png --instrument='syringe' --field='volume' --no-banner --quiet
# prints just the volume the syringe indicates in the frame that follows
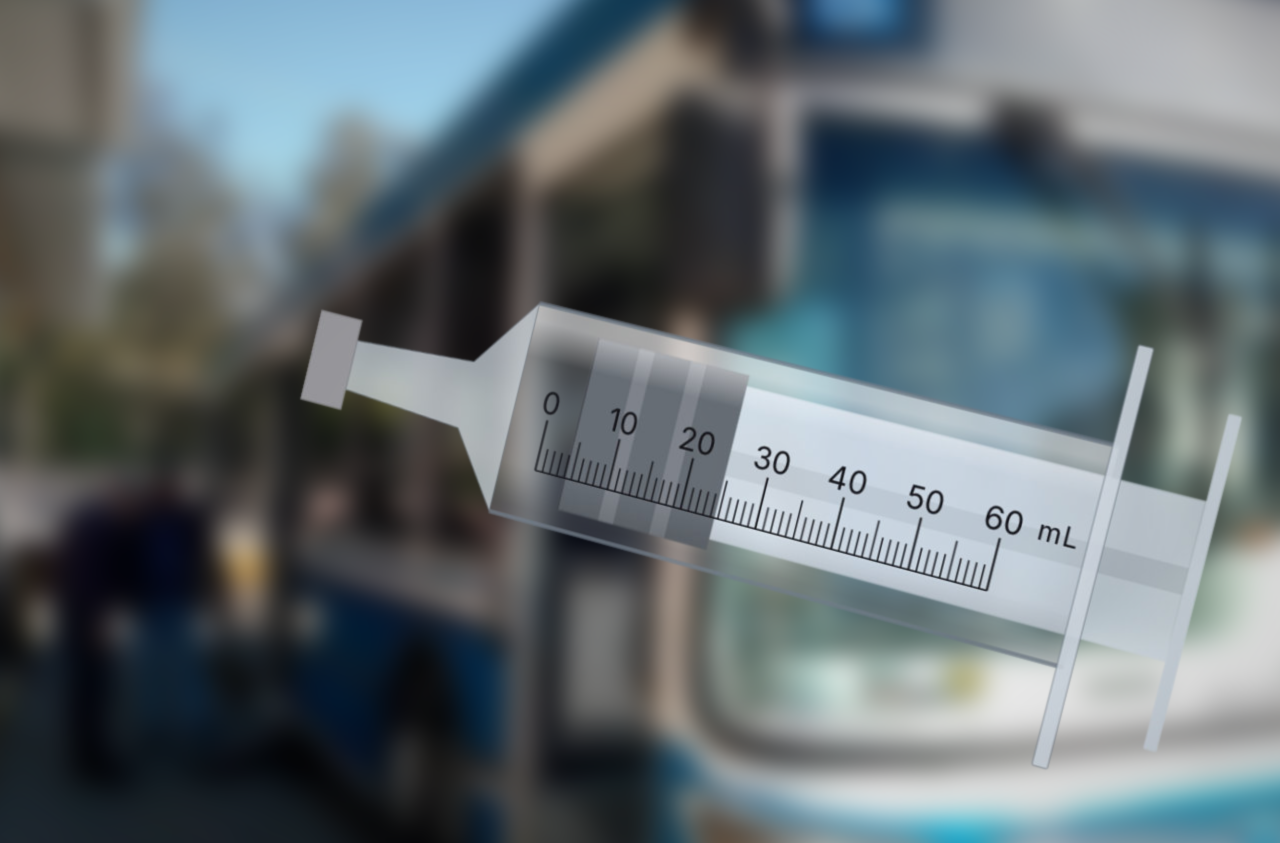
4 mL
